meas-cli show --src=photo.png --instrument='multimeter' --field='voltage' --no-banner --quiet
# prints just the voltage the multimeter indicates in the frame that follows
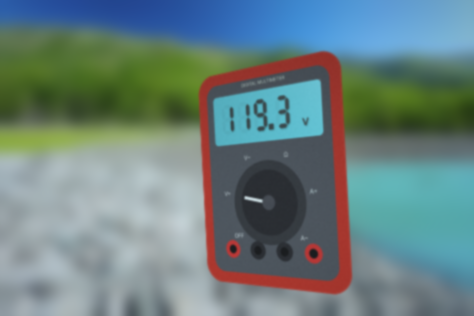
119.3 V
